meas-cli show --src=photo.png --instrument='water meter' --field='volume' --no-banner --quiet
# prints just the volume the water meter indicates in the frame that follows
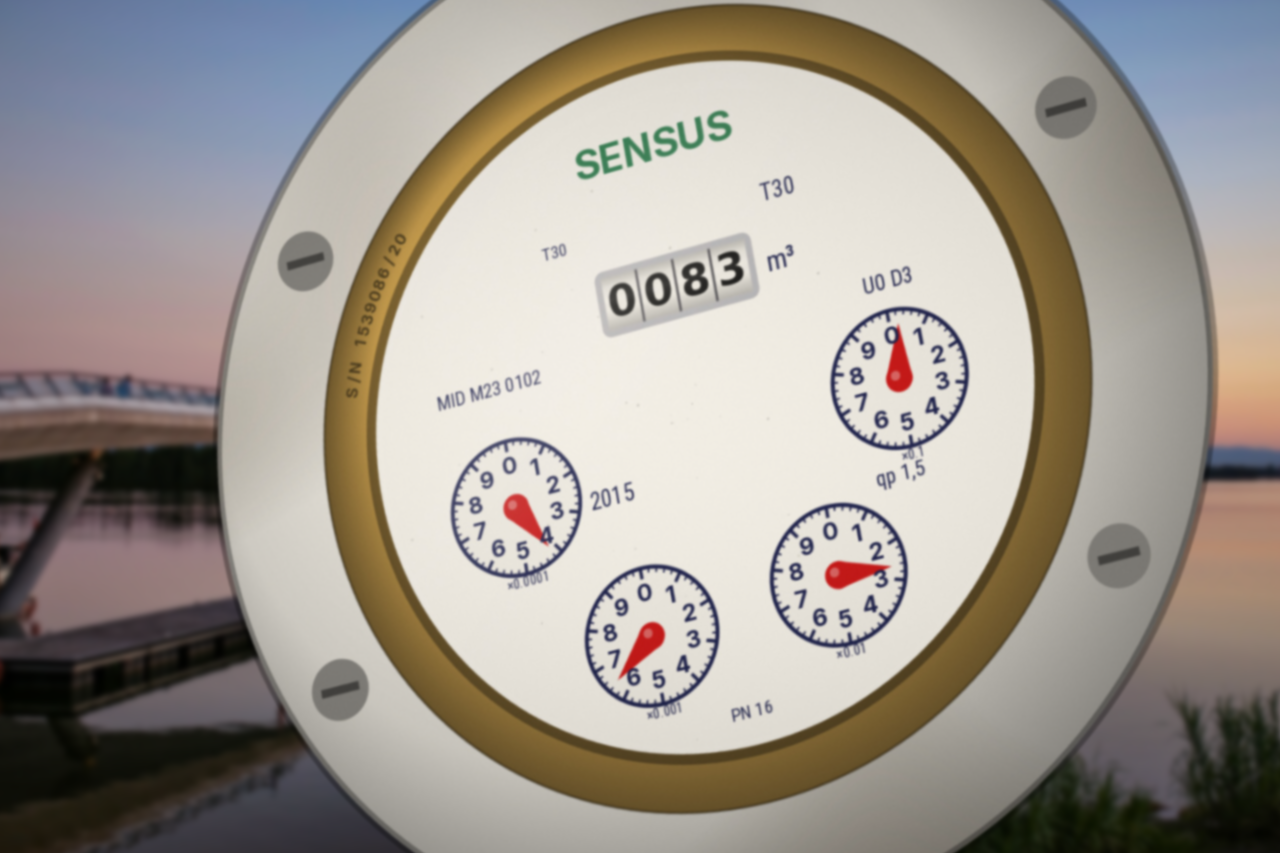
83.0264 m³
